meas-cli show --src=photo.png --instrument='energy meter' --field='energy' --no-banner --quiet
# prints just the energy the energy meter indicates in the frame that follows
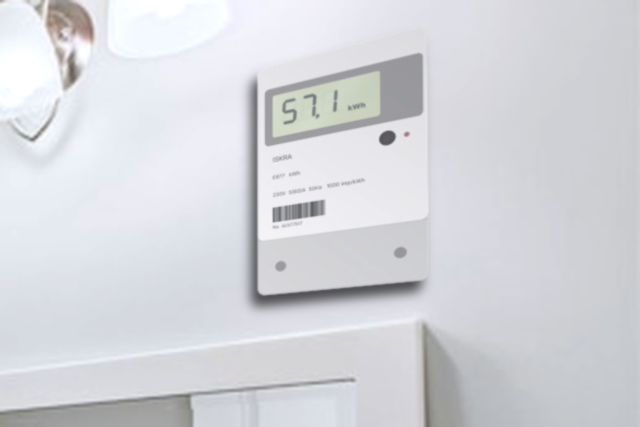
57.1 kWh
